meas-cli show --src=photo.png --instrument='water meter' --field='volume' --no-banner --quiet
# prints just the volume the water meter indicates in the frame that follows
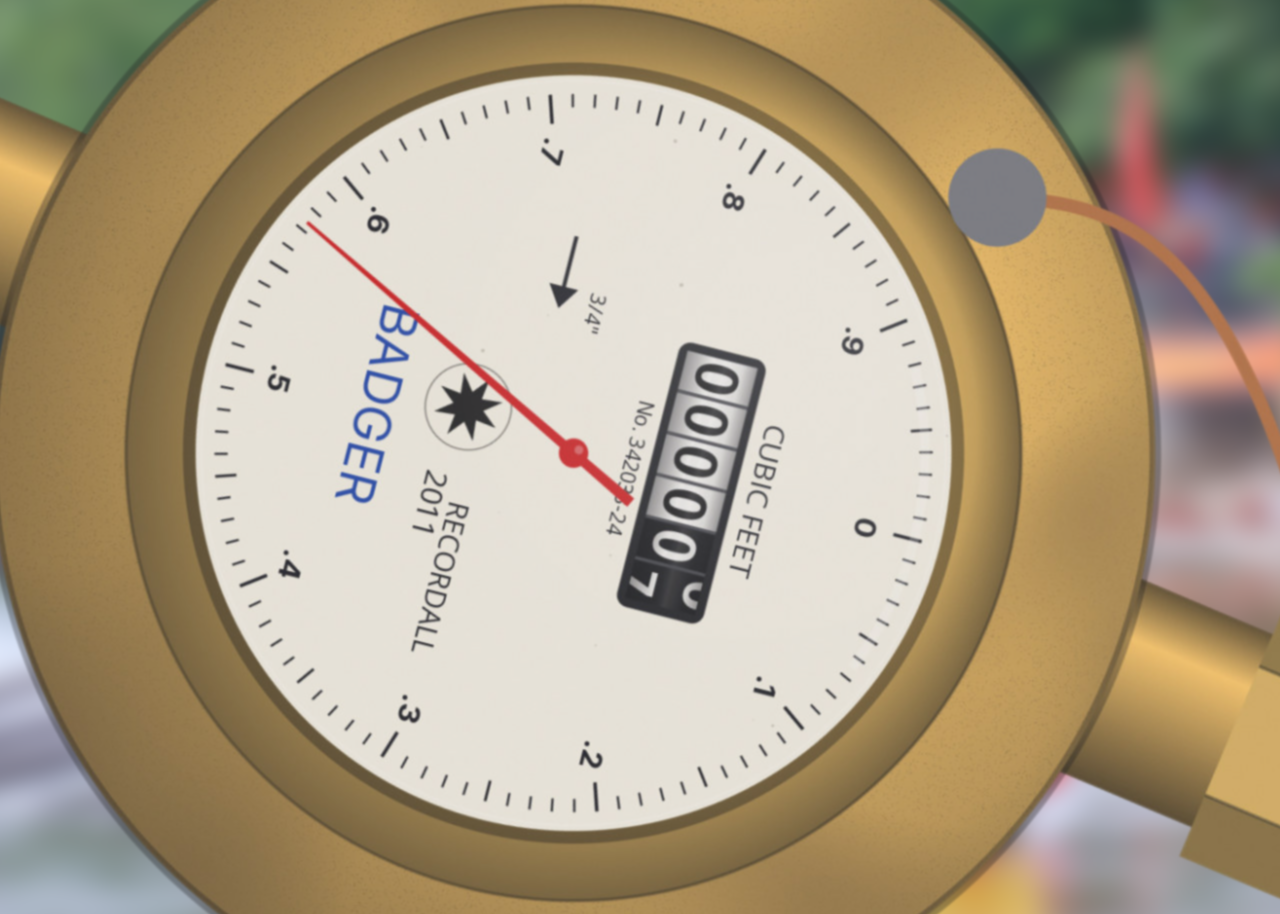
6.57 ft³
